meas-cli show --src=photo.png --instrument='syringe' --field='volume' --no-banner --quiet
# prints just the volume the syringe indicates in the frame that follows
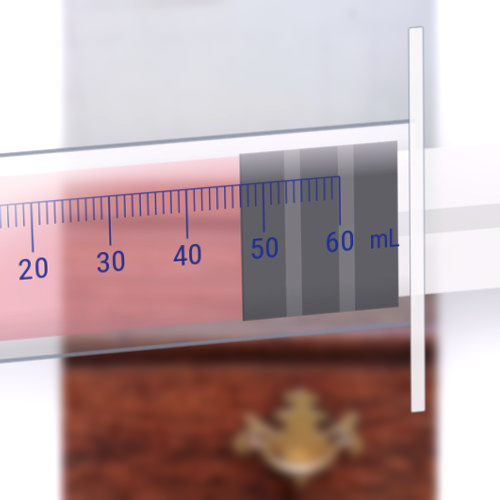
47 mL
